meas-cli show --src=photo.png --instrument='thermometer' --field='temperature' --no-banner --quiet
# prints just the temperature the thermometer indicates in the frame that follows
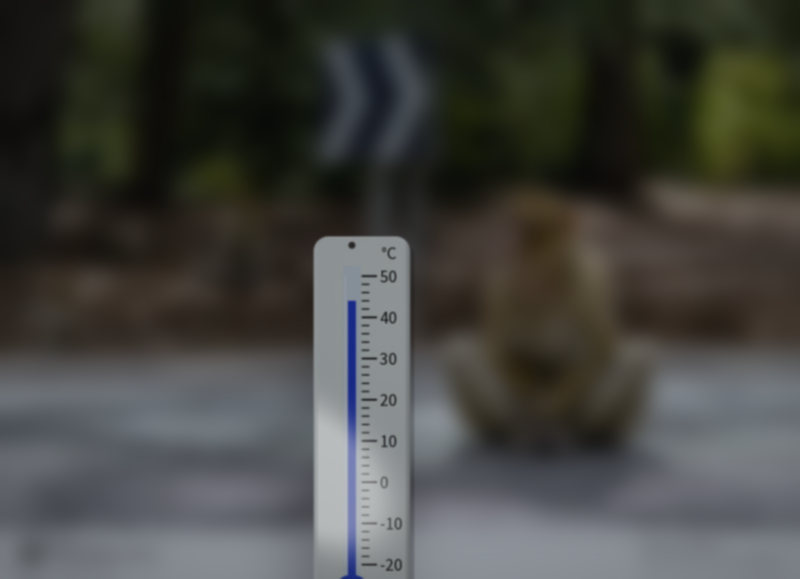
44 °C
